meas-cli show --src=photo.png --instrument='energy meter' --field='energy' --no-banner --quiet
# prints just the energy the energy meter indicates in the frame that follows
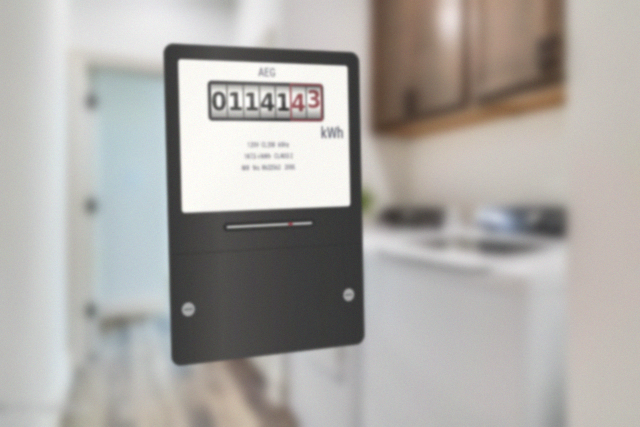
1141.43 kWh
